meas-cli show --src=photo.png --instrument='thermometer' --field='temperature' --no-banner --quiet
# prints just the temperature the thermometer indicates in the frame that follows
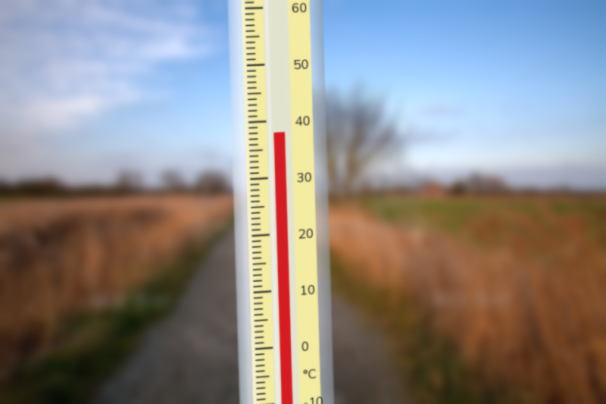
38 °C
